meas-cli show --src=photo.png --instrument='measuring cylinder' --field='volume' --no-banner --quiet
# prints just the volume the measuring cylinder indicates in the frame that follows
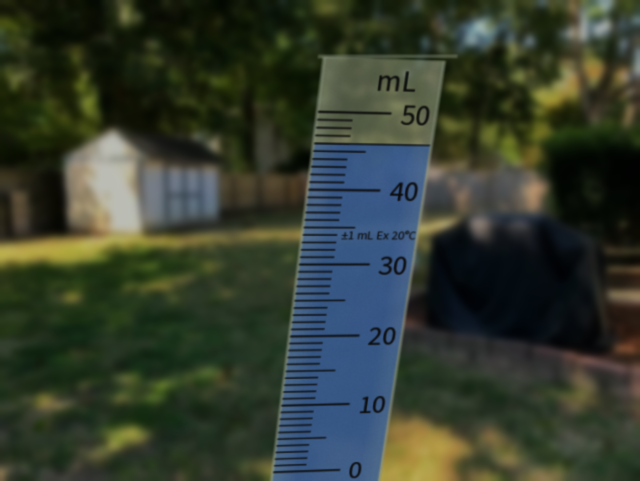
46 mL
